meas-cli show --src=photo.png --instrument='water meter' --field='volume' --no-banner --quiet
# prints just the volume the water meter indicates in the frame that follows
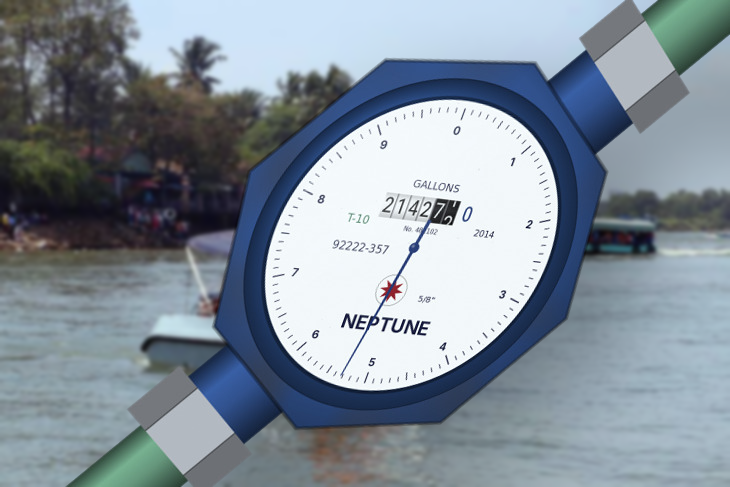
2142715.3 gal
